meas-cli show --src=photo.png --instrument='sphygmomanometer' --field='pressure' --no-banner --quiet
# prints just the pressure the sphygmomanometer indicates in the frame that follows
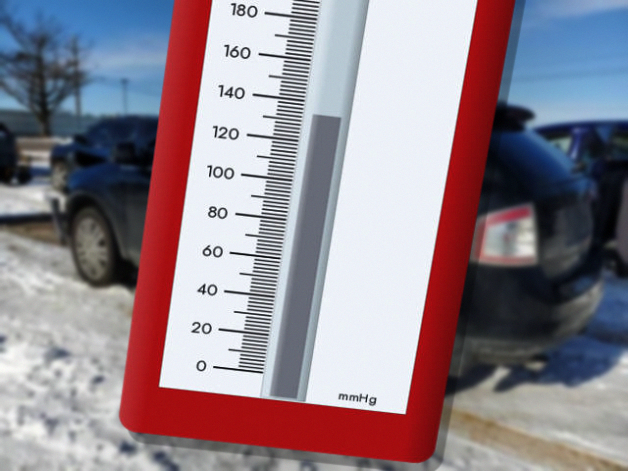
134 mmHg
